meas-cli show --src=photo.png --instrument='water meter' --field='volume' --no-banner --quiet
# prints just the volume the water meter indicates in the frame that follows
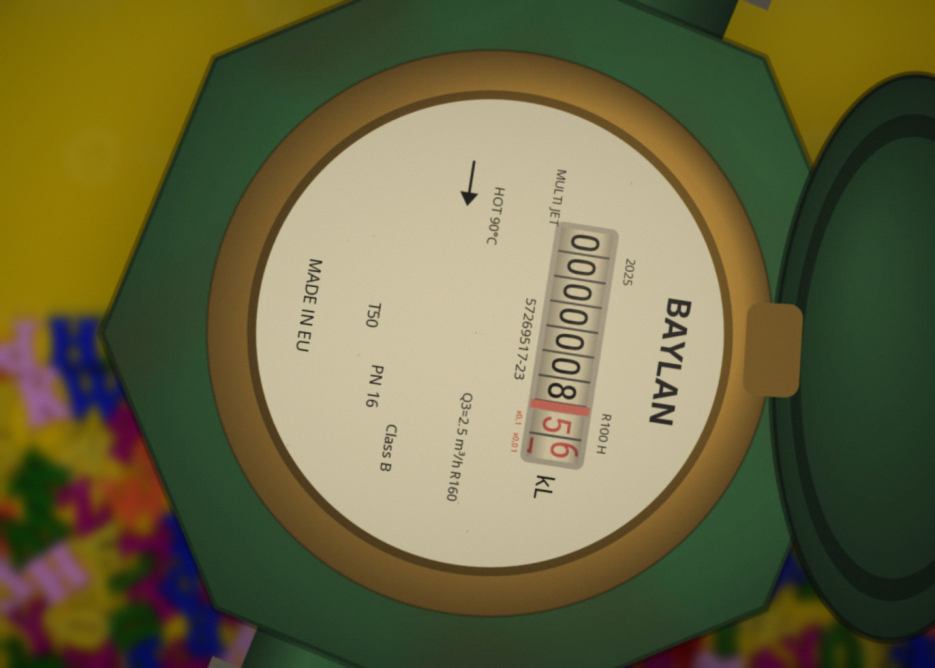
8.56 kL
